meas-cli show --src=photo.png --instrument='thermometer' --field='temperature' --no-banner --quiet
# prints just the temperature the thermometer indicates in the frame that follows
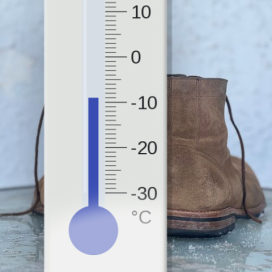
-9 °C
